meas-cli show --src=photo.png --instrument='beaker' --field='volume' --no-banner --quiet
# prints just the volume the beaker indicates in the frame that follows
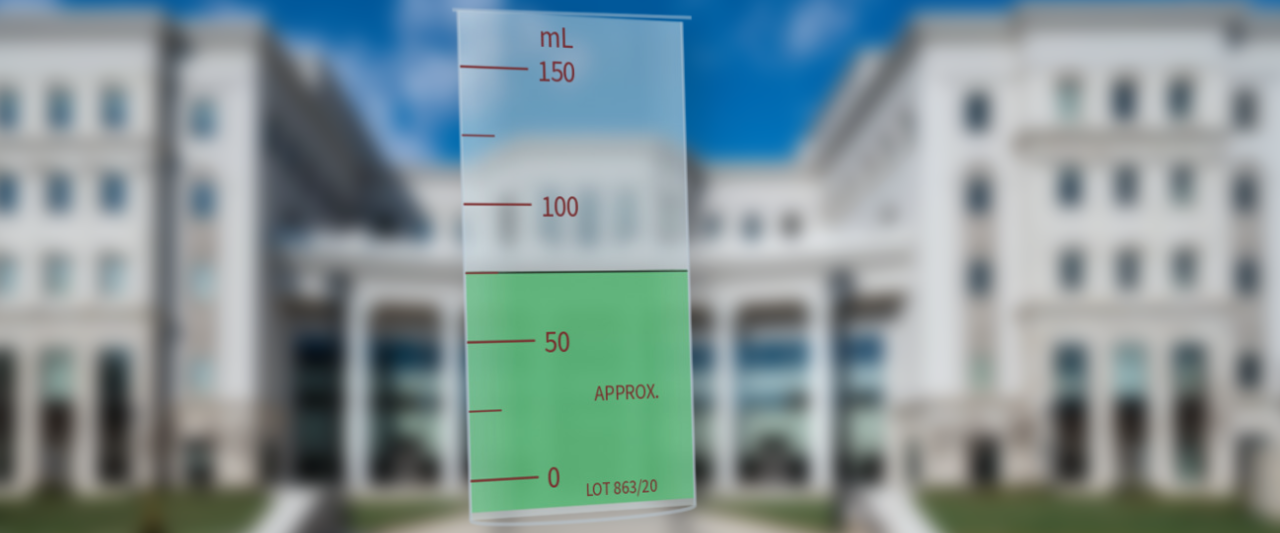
75 mL
